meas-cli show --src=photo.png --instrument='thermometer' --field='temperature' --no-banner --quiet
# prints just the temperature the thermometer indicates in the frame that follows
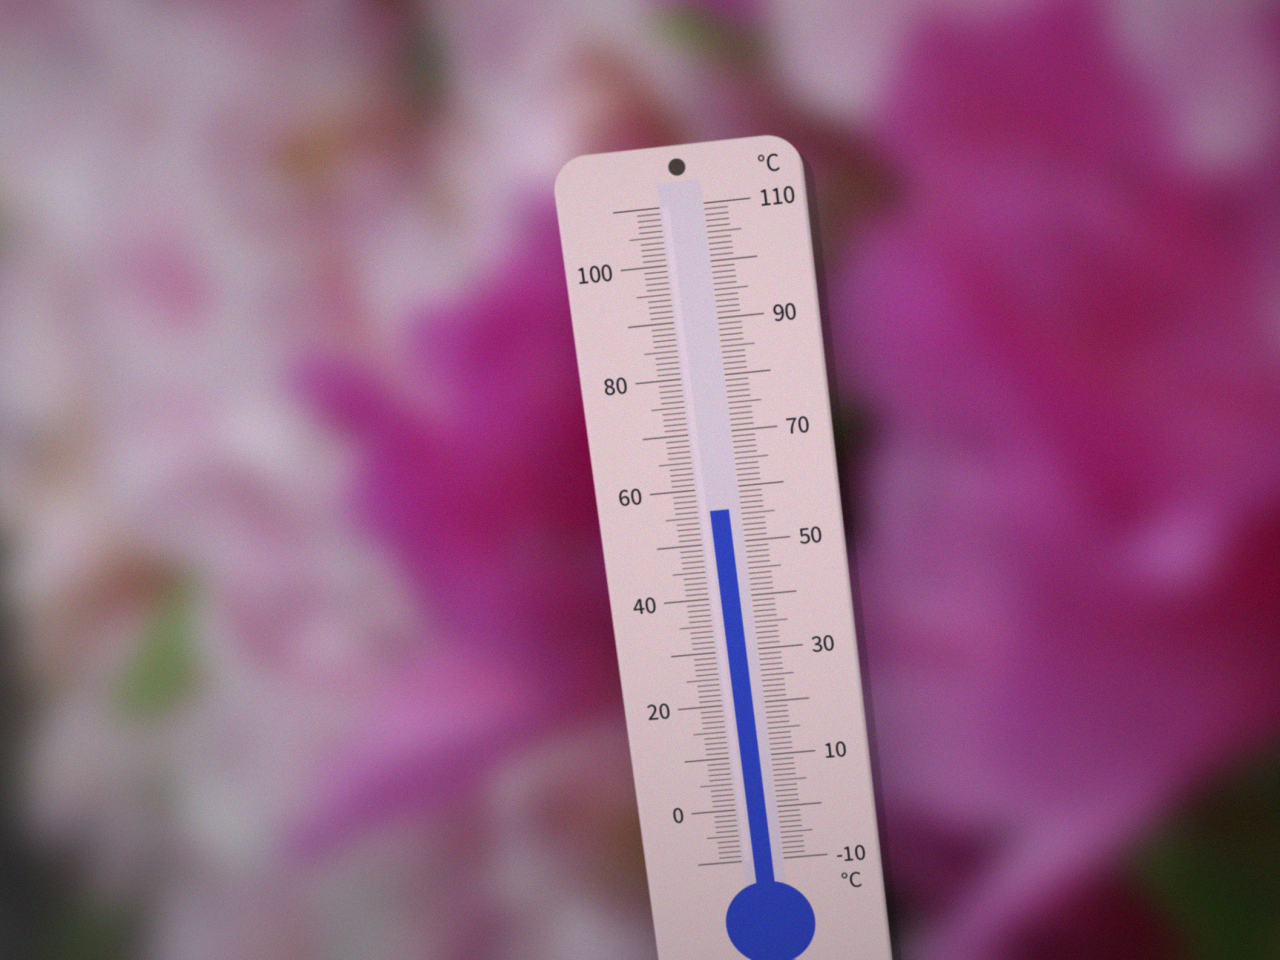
56 °C
